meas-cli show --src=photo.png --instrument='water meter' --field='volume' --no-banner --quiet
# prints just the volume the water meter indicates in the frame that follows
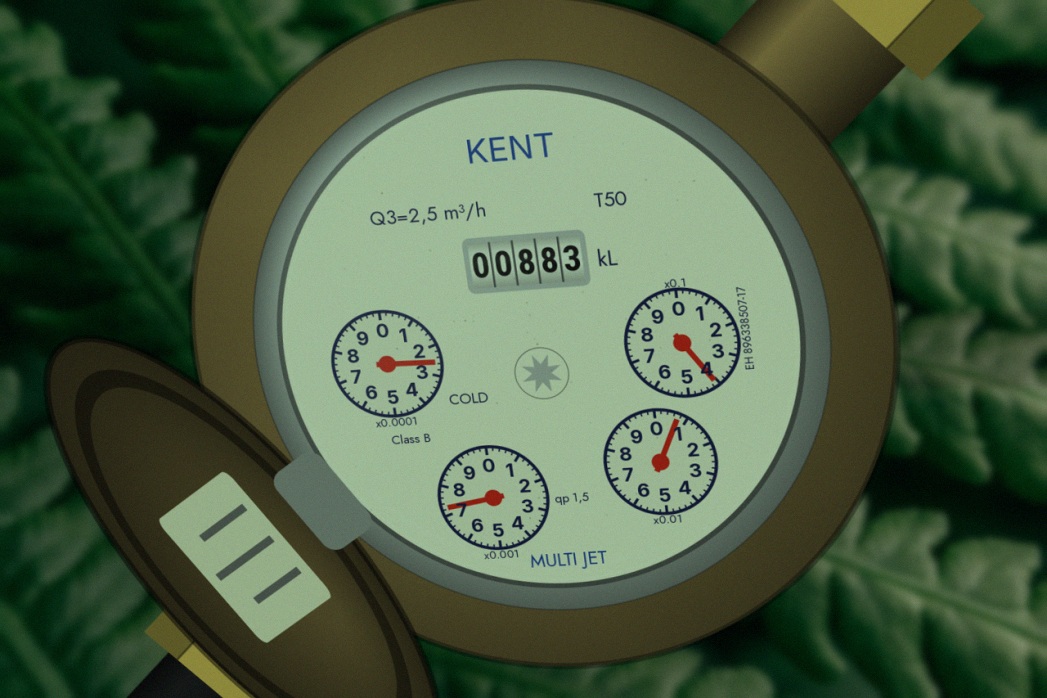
883.4072 kL
